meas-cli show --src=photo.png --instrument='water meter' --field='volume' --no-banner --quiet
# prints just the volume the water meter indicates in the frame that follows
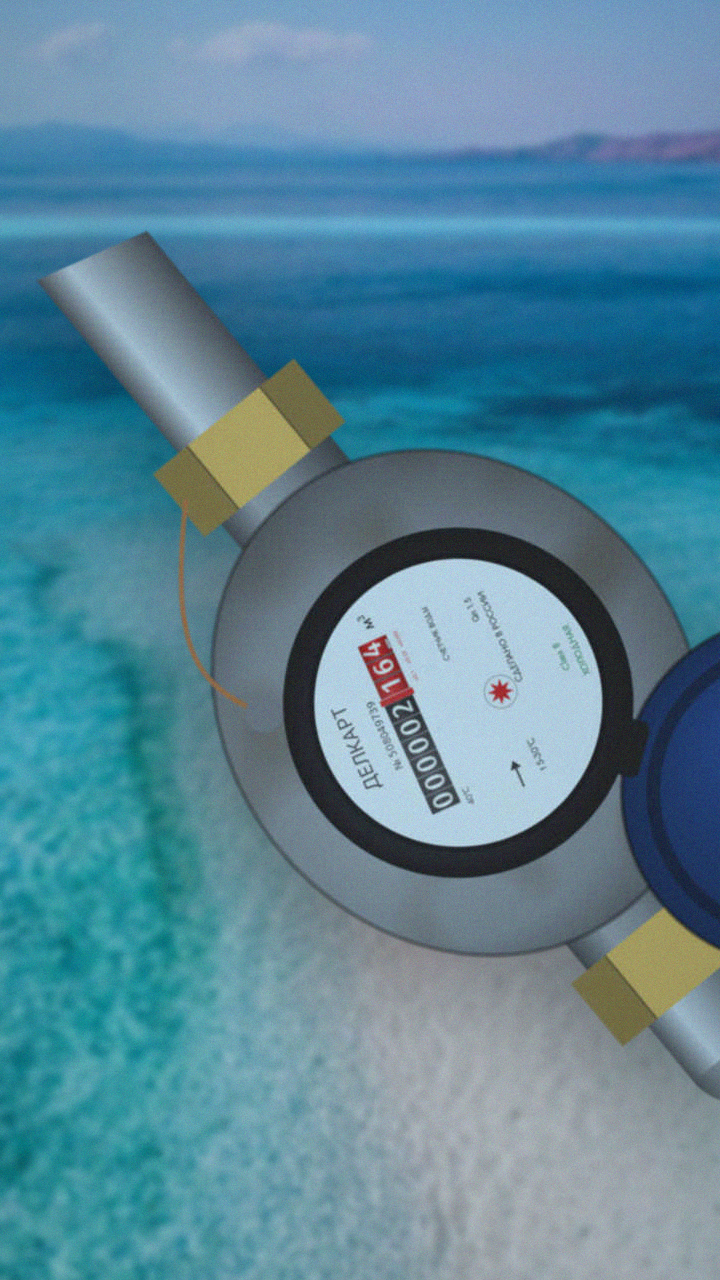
2.164 m³
